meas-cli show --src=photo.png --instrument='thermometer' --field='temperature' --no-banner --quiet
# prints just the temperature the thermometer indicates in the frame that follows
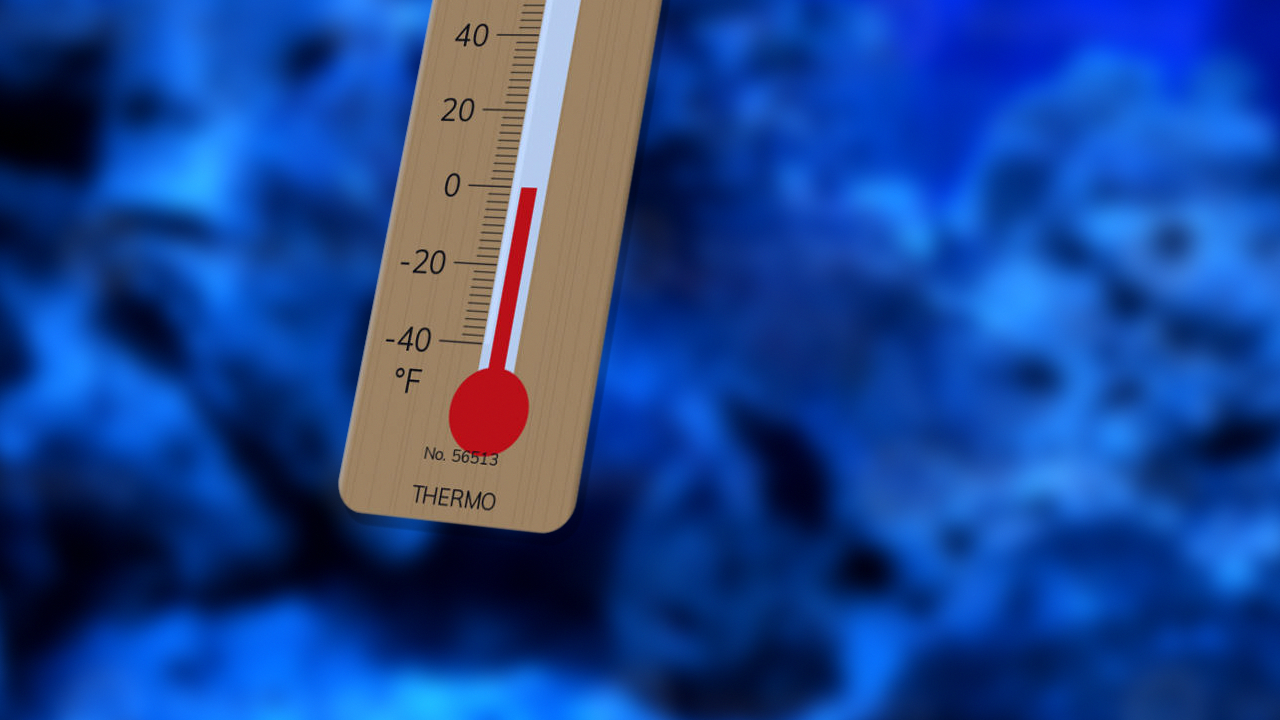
0 °F
